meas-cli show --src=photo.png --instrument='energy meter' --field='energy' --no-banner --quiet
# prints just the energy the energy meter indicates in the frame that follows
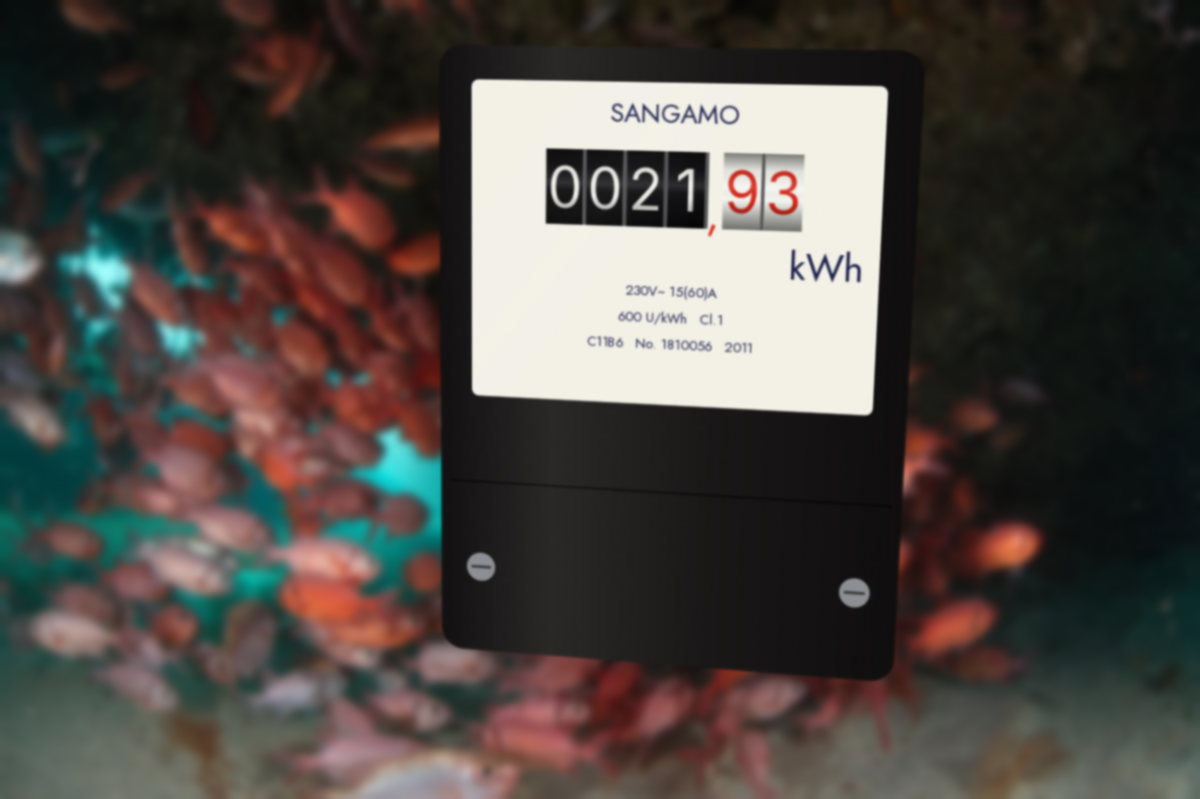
21.93 kWh
